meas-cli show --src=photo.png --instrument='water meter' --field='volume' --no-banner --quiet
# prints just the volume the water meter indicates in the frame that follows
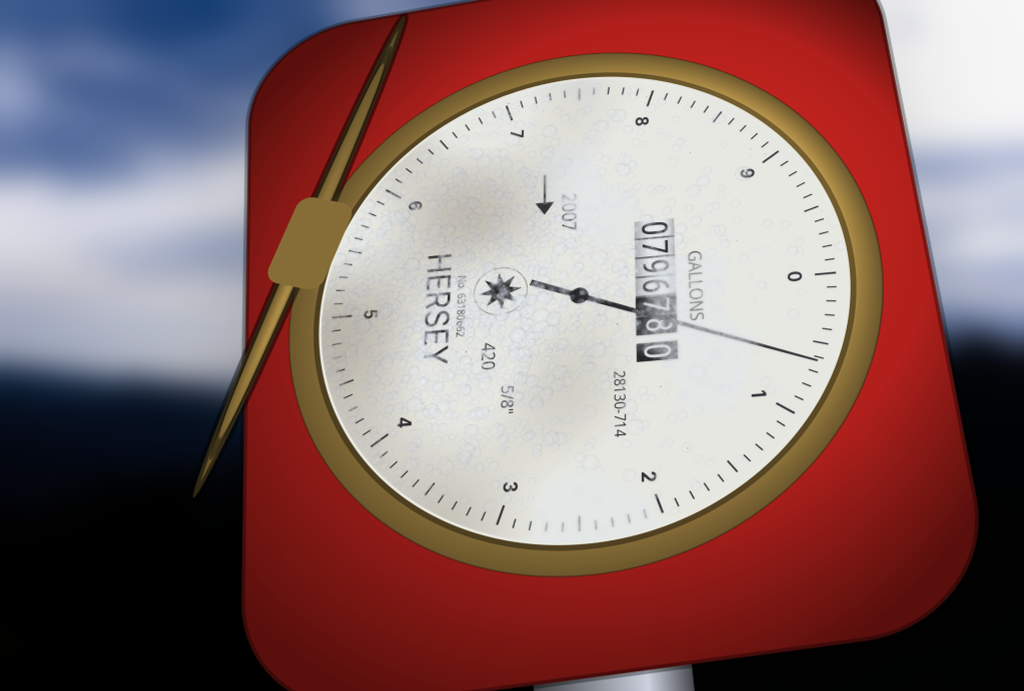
796780.6 gal
